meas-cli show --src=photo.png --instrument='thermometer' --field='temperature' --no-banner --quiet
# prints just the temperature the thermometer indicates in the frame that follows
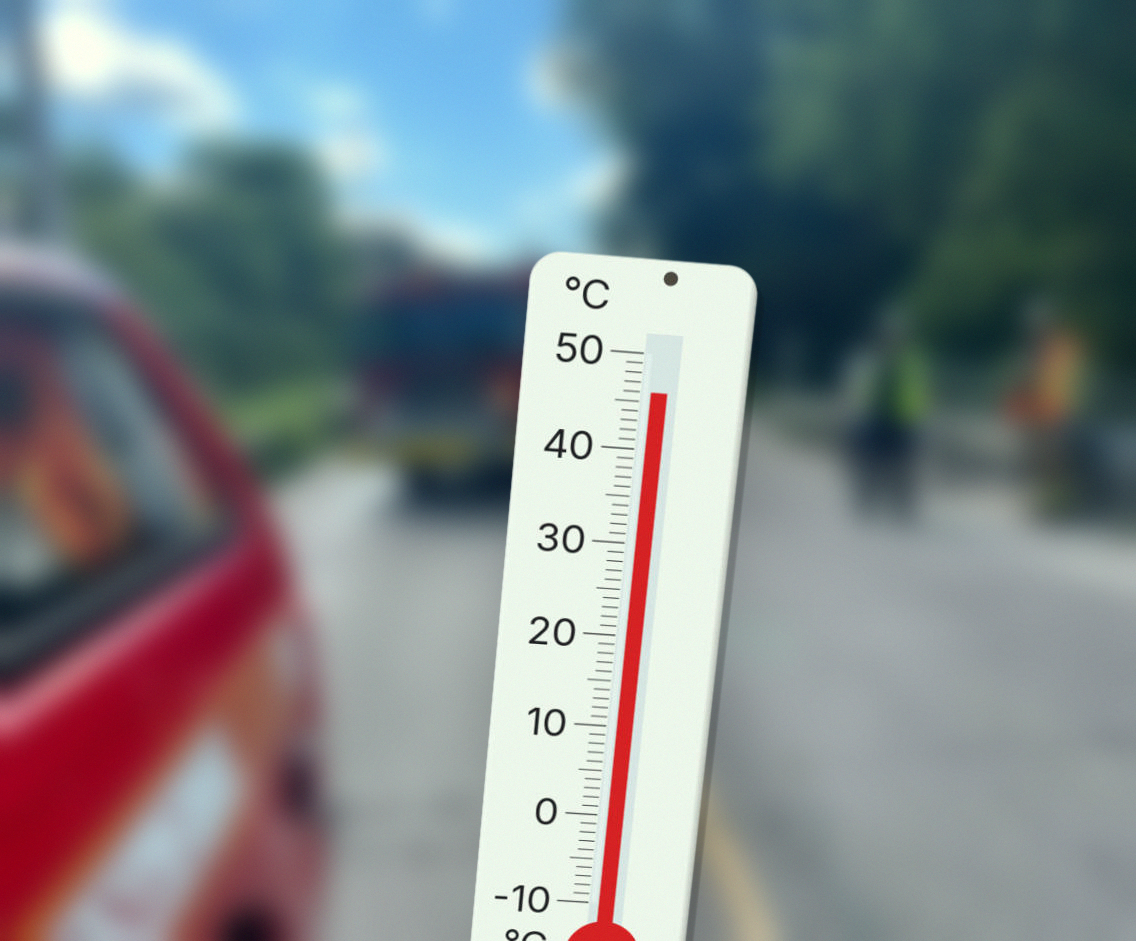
46 °C
